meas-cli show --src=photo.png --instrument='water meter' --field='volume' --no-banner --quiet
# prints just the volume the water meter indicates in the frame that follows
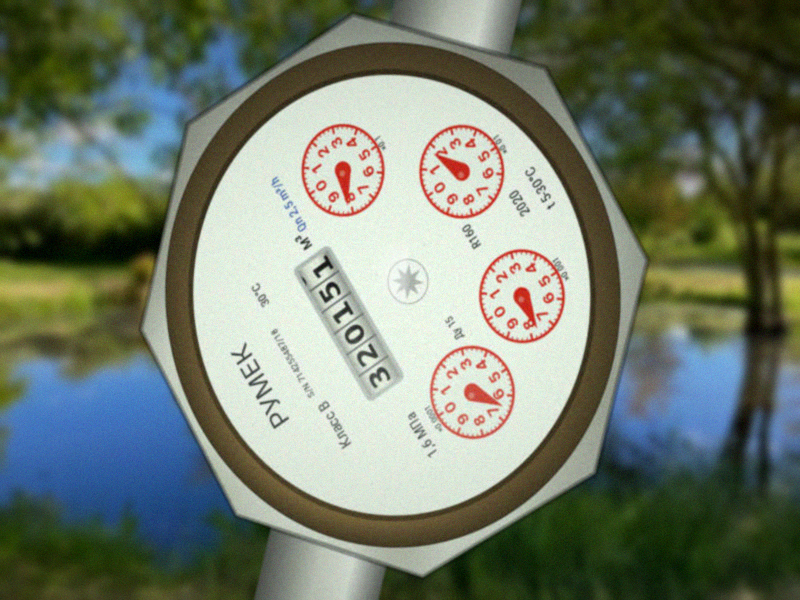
320150.8176 m³
